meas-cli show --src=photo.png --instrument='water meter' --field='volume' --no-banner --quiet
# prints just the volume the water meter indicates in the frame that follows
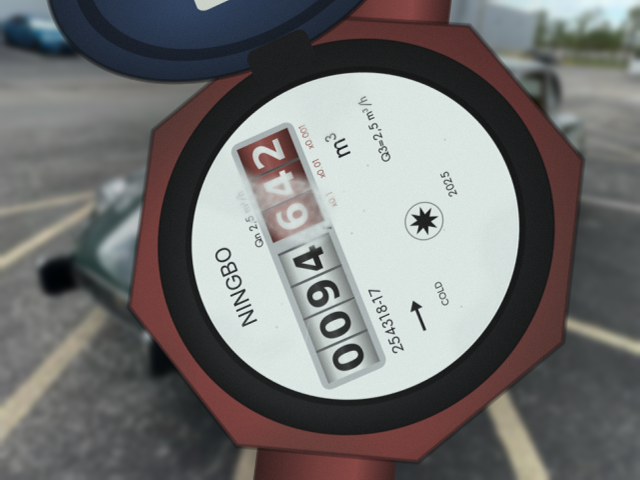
94.642 m³
